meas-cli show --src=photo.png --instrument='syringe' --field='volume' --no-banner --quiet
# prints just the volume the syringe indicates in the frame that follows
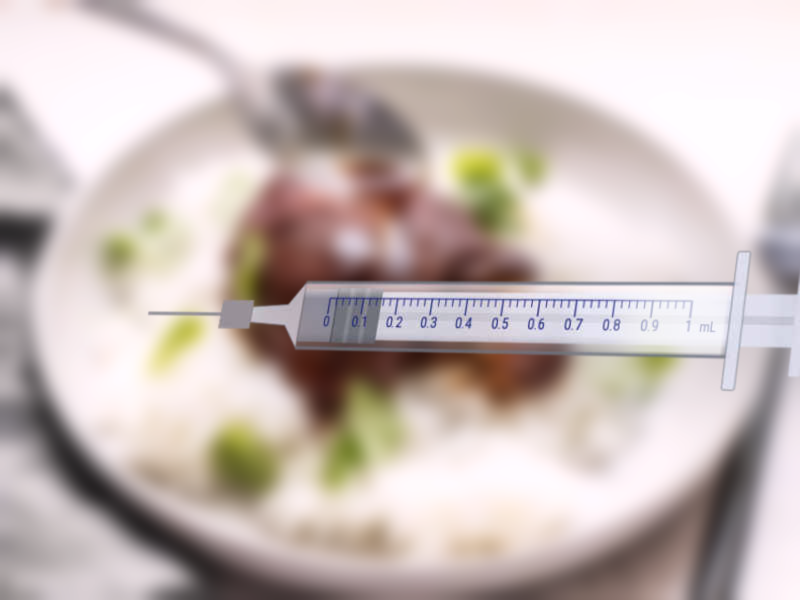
0.02 mL
